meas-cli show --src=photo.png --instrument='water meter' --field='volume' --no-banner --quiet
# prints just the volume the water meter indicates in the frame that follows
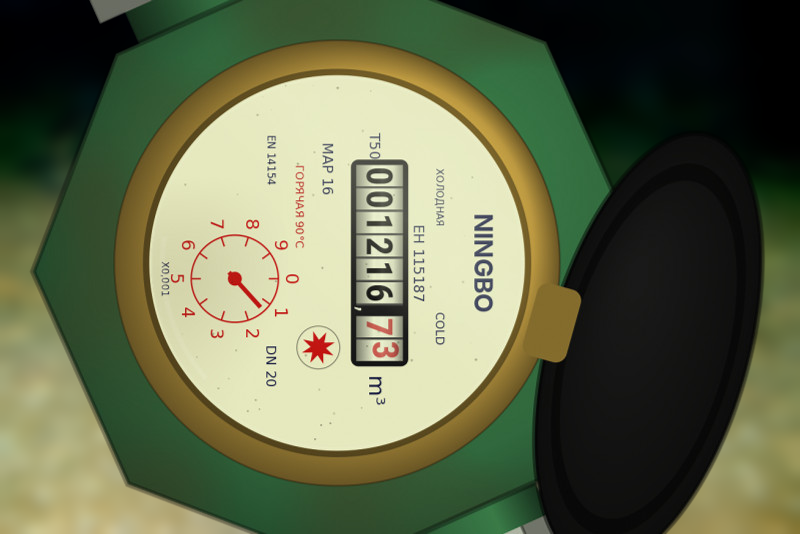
1216.731 m³
